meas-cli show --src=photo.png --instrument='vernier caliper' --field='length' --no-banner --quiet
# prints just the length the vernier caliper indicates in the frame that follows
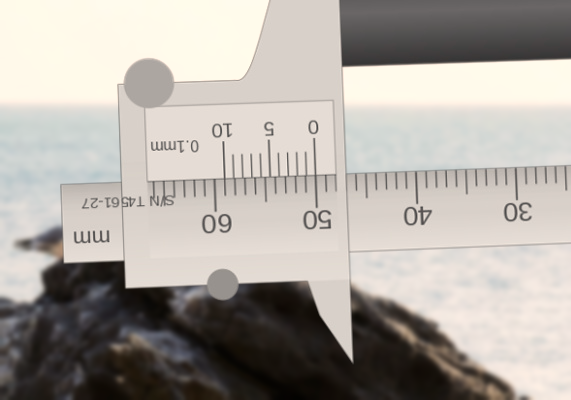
50.0 mm
